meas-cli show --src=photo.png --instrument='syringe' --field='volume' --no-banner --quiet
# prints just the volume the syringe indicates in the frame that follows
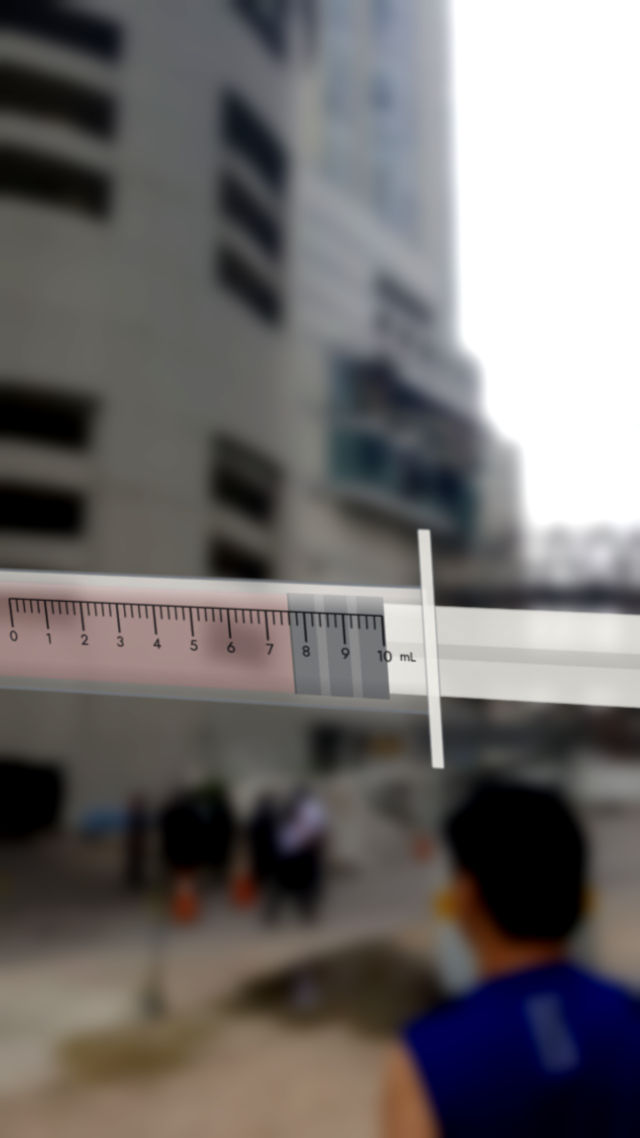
7.6 mL
